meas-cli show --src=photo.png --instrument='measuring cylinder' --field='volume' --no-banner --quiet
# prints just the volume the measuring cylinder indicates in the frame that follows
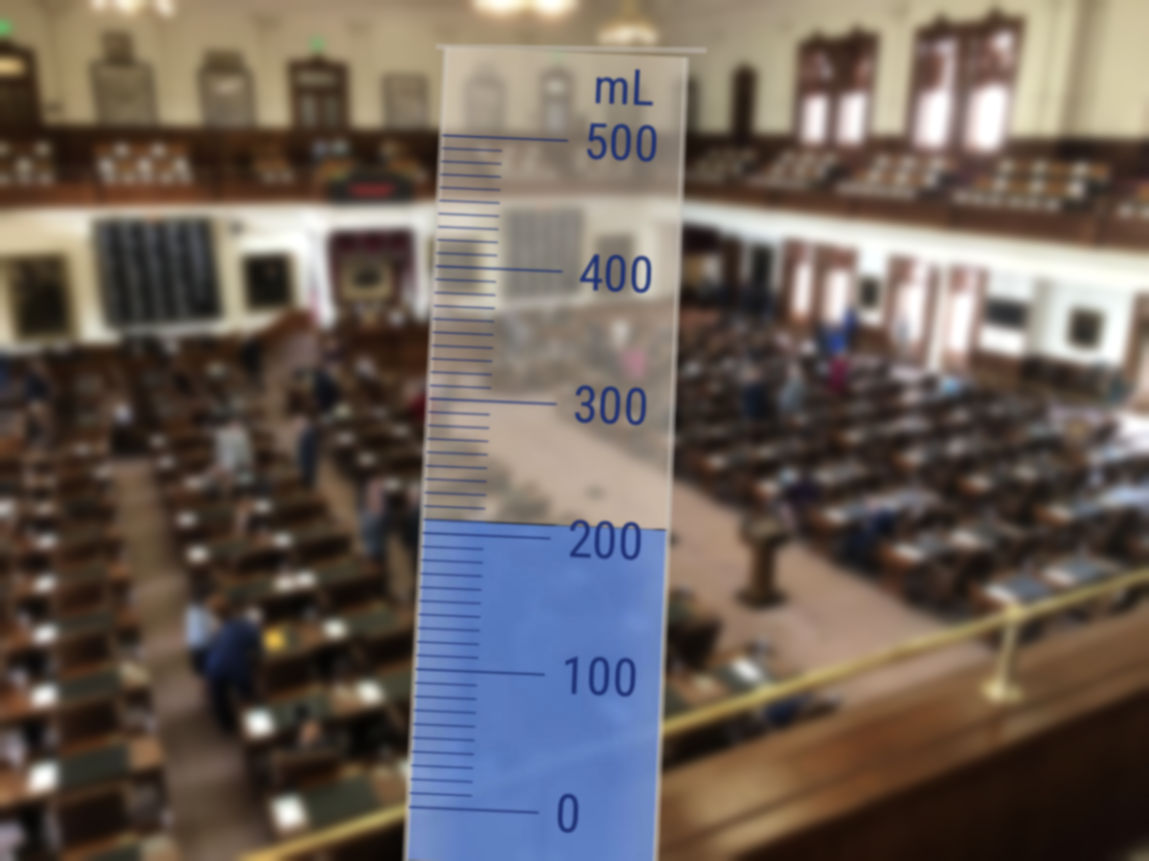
210 mL
